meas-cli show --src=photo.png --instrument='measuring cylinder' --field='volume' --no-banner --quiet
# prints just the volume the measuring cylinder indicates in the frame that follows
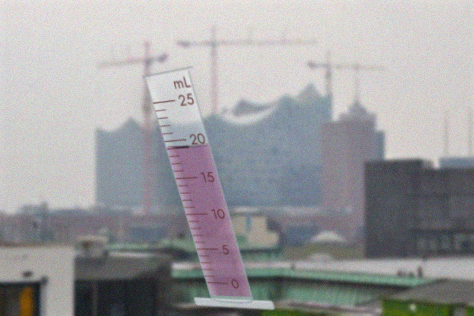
19 mL
